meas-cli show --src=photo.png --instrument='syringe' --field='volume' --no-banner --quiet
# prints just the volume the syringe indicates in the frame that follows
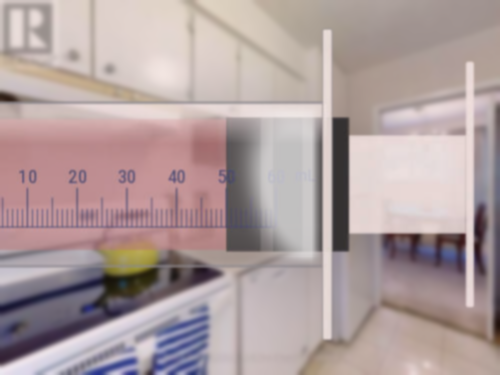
50 mL
